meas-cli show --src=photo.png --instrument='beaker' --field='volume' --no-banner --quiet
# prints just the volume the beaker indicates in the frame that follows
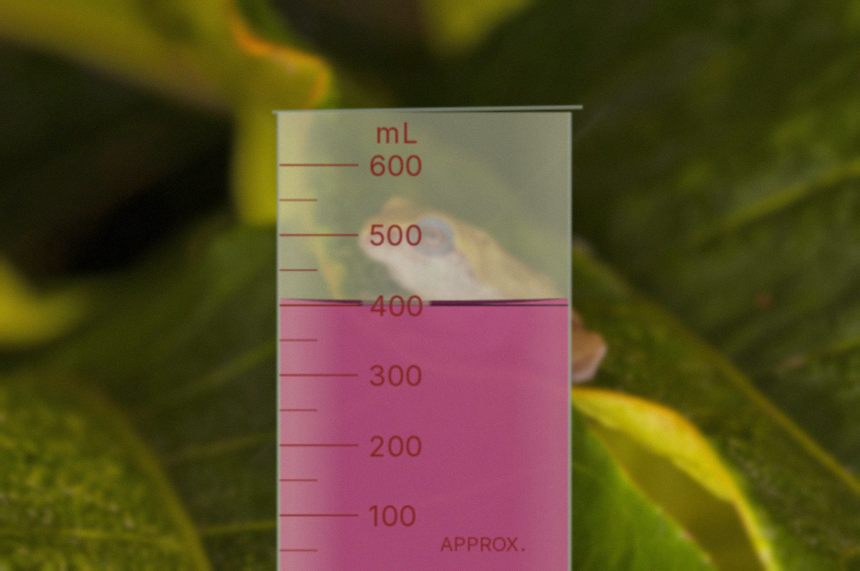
400 mL
